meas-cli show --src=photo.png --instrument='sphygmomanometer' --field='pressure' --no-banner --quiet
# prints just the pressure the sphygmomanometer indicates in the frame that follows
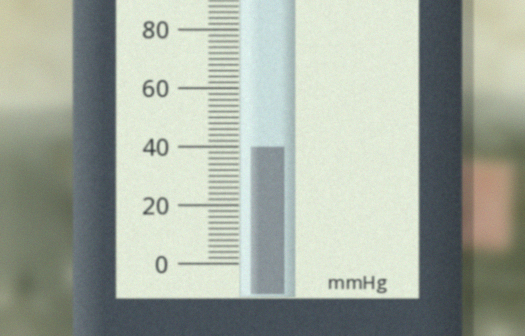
40 mmHg
